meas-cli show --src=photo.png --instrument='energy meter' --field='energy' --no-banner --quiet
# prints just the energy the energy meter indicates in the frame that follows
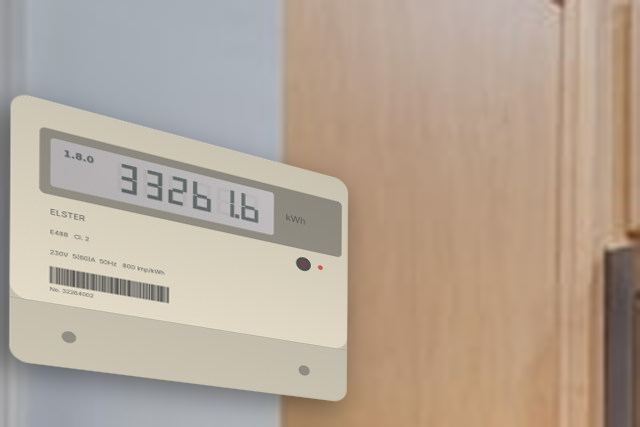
33261.6 kWh
